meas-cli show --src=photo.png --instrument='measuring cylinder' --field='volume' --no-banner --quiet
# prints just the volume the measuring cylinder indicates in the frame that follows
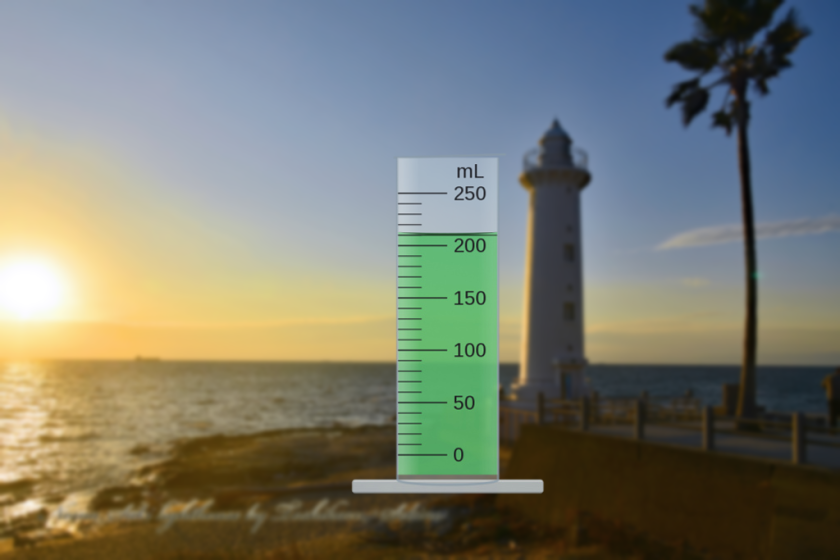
210 mL
